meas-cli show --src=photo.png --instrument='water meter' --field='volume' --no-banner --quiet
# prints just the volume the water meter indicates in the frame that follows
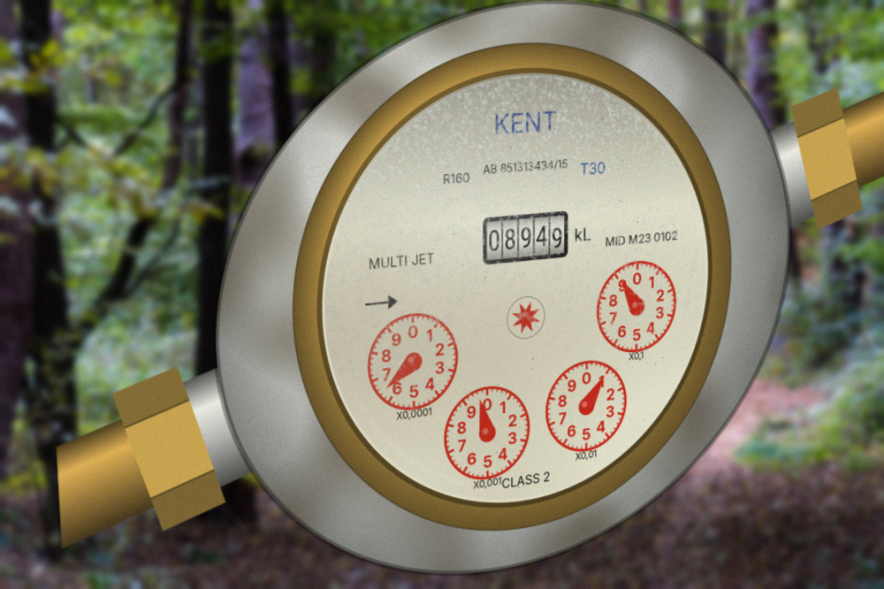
8948.9096 kL
